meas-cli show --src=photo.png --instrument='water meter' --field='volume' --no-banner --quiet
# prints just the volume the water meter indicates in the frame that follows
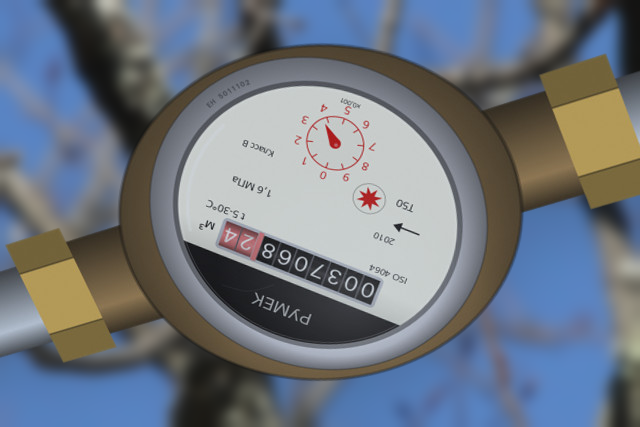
37068.243 m³
